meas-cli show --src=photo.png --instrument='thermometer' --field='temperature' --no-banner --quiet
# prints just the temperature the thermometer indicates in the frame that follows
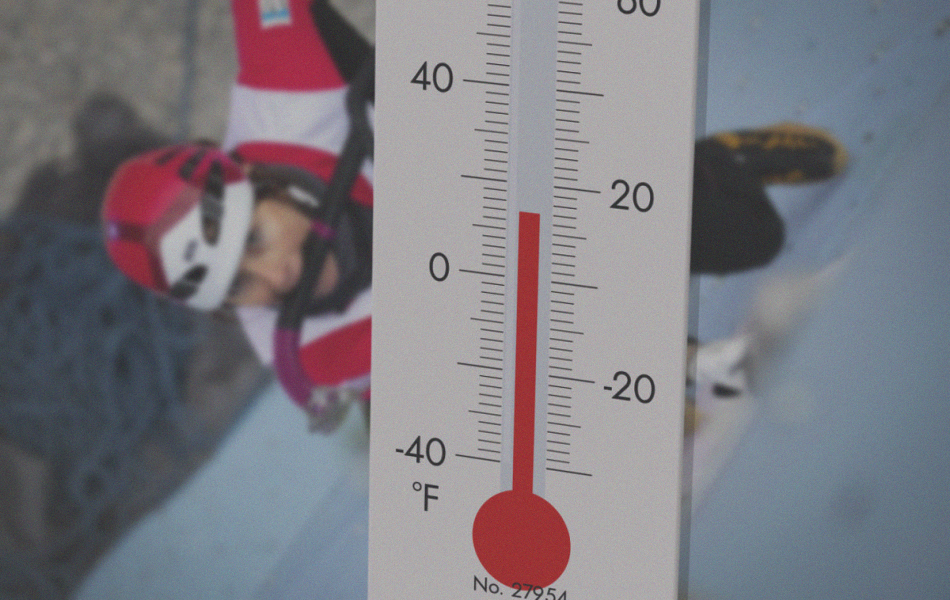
14 °F
